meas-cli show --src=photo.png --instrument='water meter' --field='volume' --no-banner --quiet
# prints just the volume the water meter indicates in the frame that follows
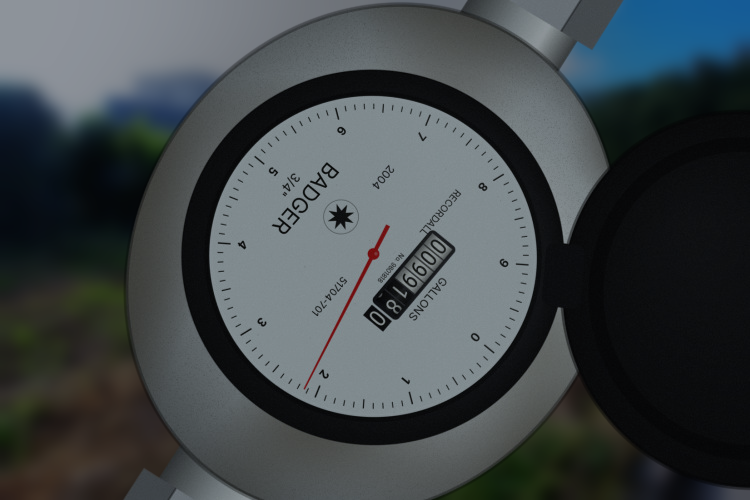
99182.1 gal
